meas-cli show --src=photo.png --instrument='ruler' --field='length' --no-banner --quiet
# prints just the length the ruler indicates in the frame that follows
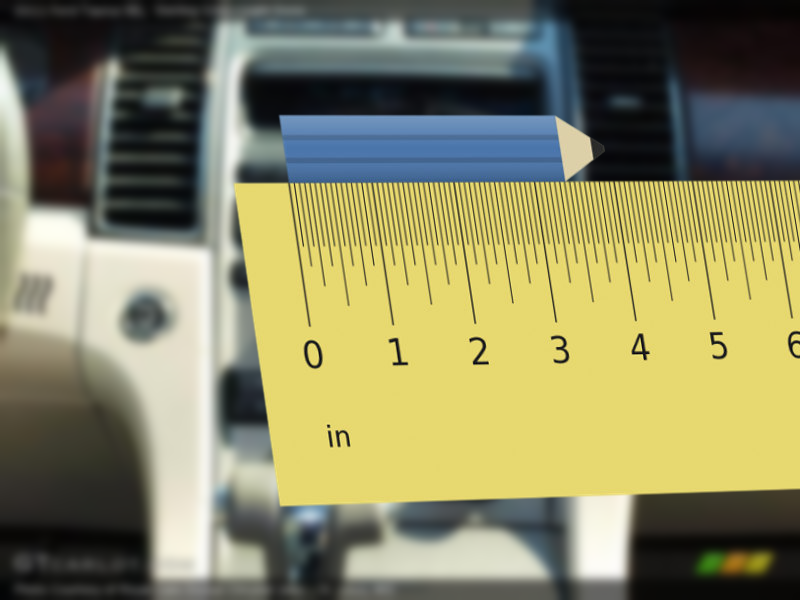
3.9375 in
